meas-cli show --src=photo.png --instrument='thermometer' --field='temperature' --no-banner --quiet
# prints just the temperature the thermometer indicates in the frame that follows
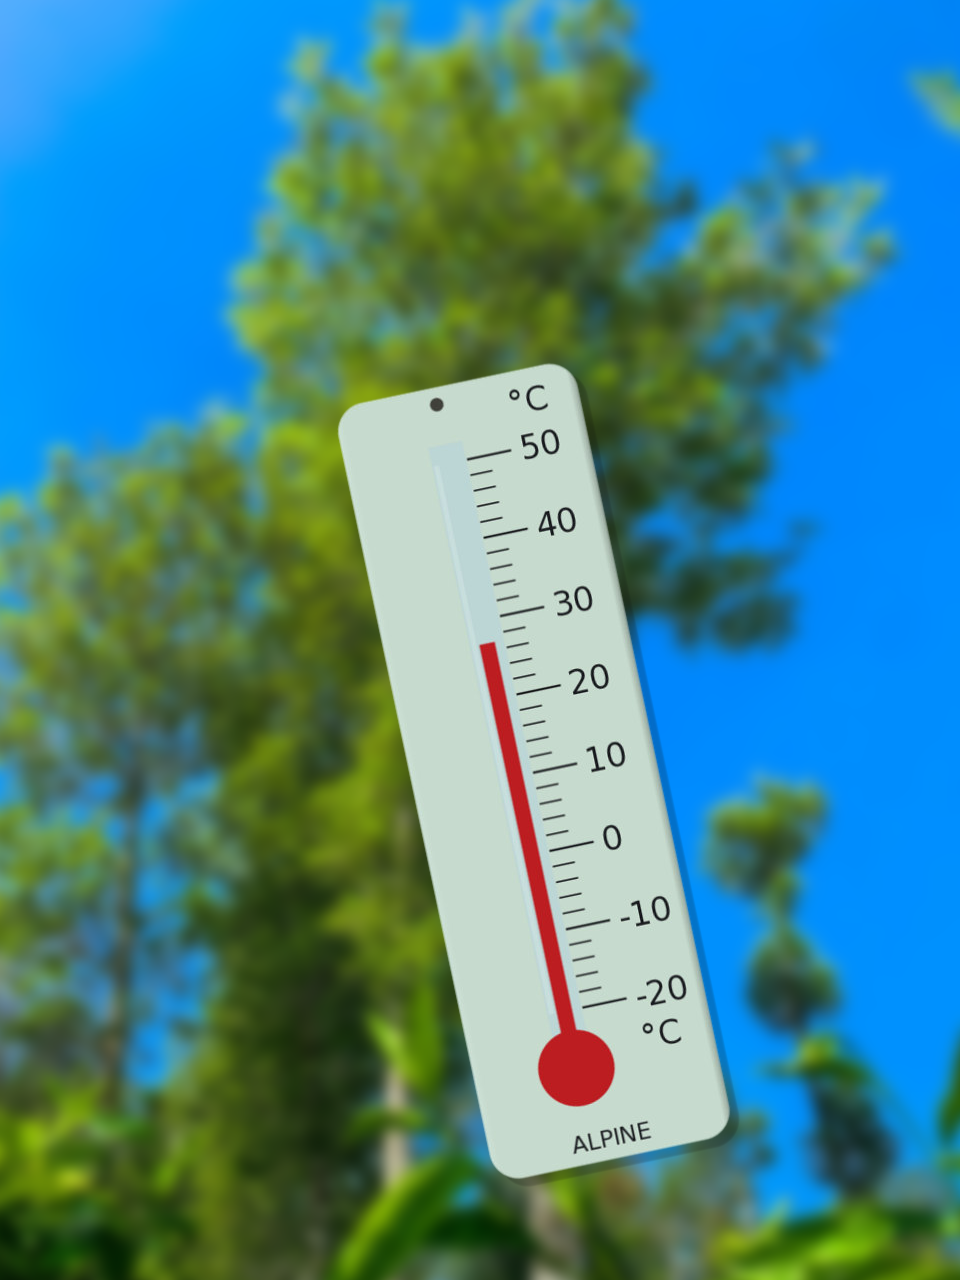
27 °C
